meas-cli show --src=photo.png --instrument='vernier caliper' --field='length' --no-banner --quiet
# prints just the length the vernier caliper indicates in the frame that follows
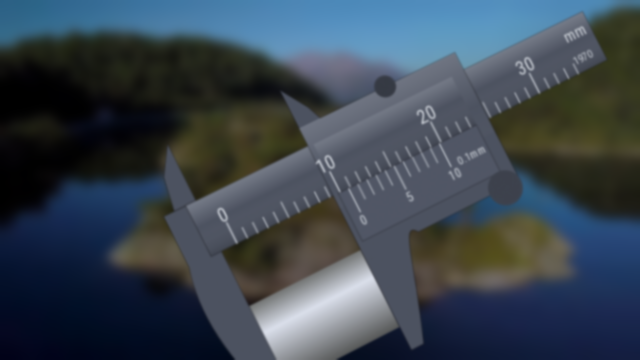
10.8 mm
